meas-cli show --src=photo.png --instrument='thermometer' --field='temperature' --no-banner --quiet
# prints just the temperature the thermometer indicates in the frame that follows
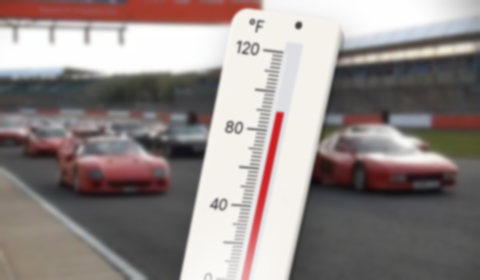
90 °F
